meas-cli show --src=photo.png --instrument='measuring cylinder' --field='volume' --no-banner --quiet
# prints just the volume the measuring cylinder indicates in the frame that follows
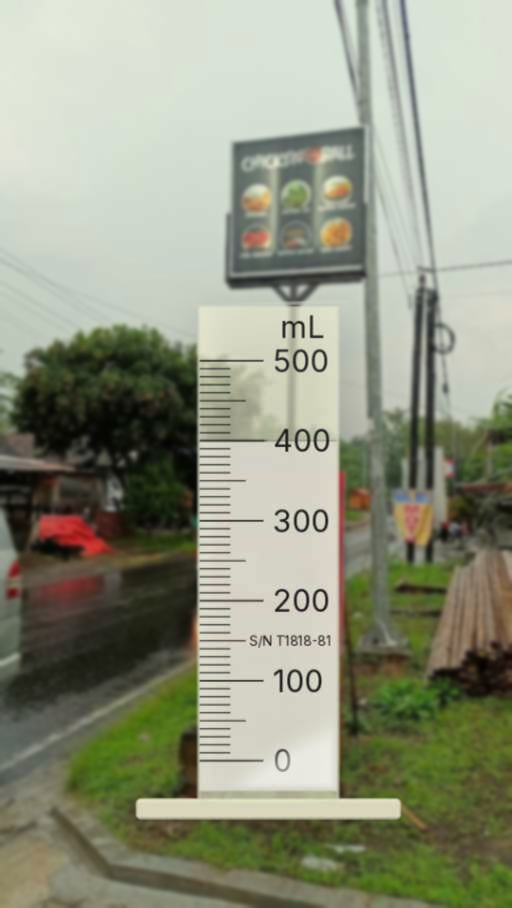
400 mL
